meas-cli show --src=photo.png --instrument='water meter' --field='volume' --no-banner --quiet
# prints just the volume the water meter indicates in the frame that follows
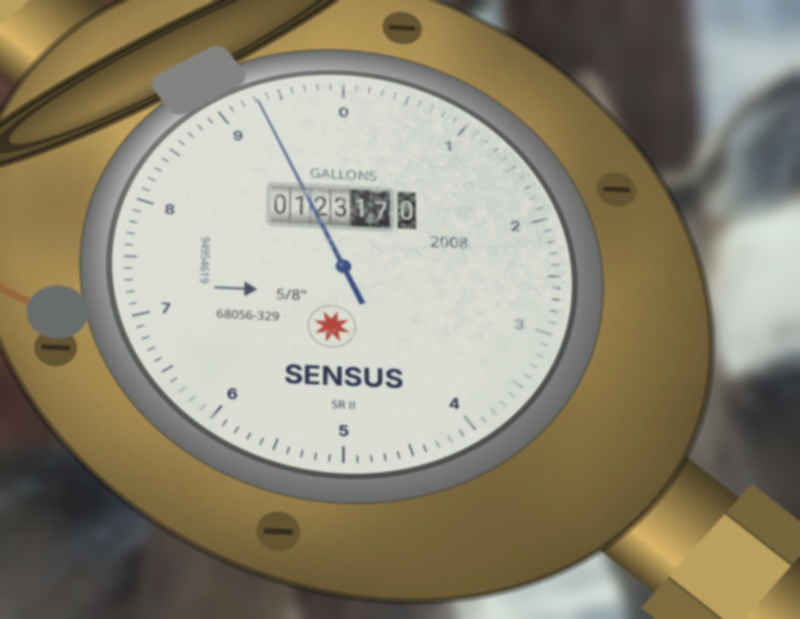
123169.3 gal
